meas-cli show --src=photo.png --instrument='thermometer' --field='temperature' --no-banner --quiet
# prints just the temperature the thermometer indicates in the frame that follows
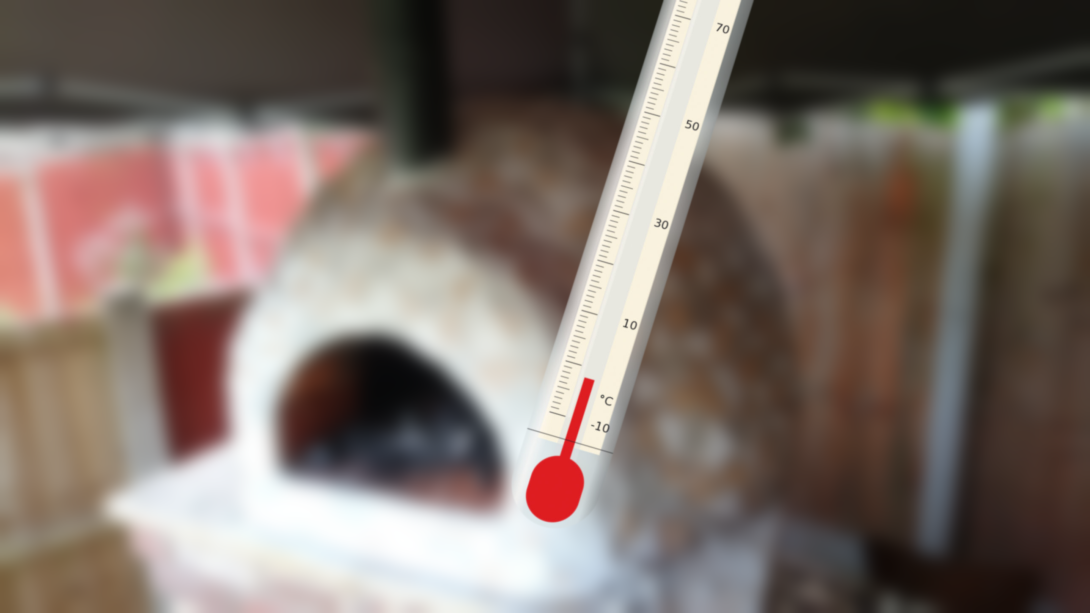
-2 °C
